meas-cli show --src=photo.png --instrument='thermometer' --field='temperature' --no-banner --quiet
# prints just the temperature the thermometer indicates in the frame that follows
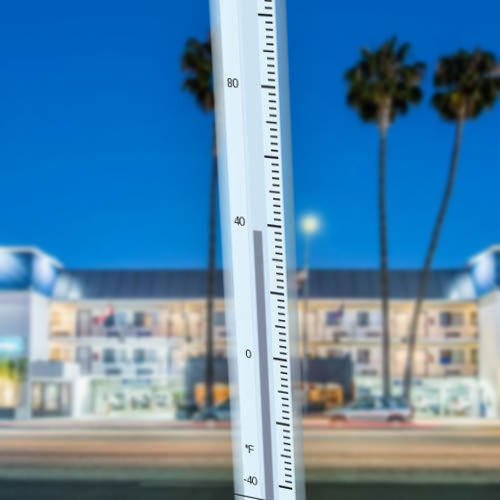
38 °F
